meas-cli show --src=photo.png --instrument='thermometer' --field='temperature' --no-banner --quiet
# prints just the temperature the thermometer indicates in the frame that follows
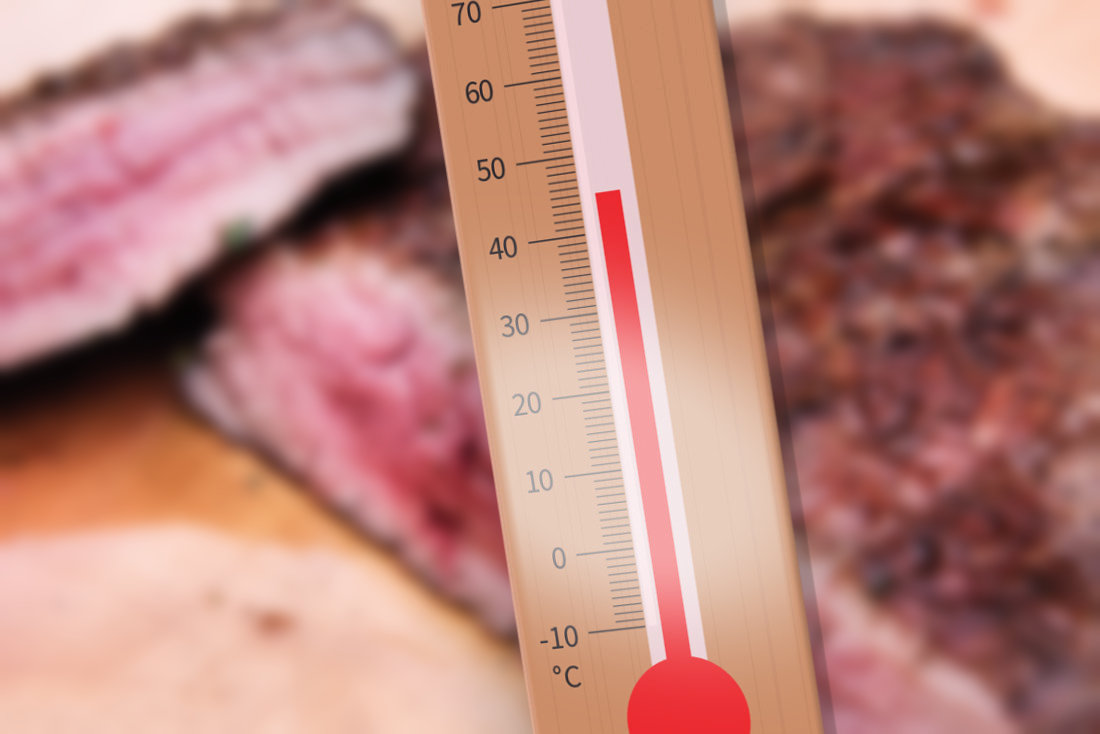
45 °C
